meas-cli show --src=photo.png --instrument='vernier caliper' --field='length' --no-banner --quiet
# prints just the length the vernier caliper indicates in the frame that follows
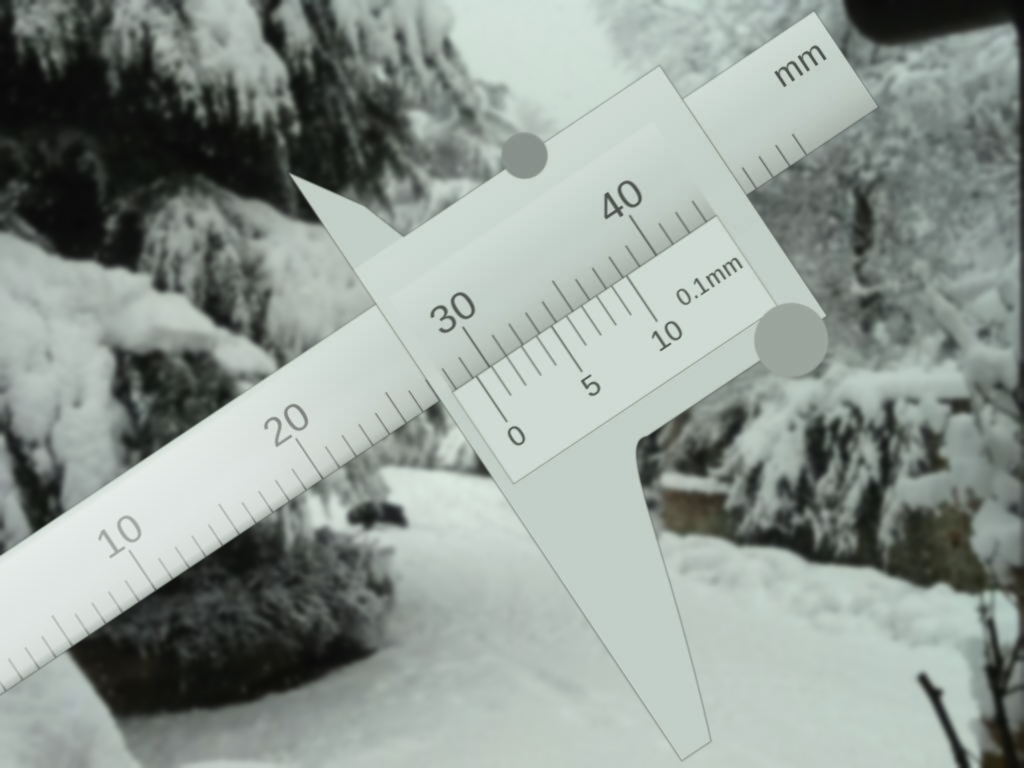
29.2 mm
